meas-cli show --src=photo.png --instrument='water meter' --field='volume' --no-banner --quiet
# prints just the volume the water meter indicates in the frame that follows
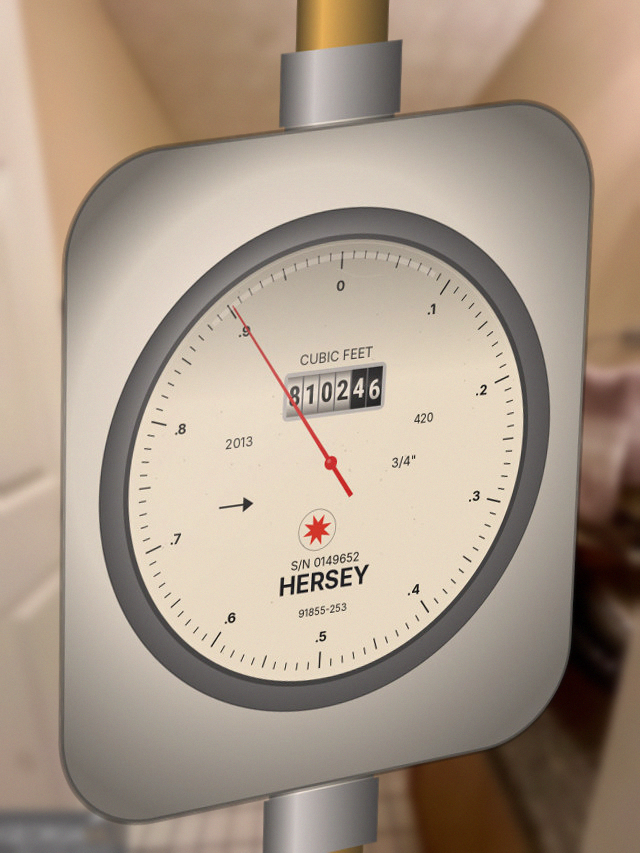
810245.90 ft³
